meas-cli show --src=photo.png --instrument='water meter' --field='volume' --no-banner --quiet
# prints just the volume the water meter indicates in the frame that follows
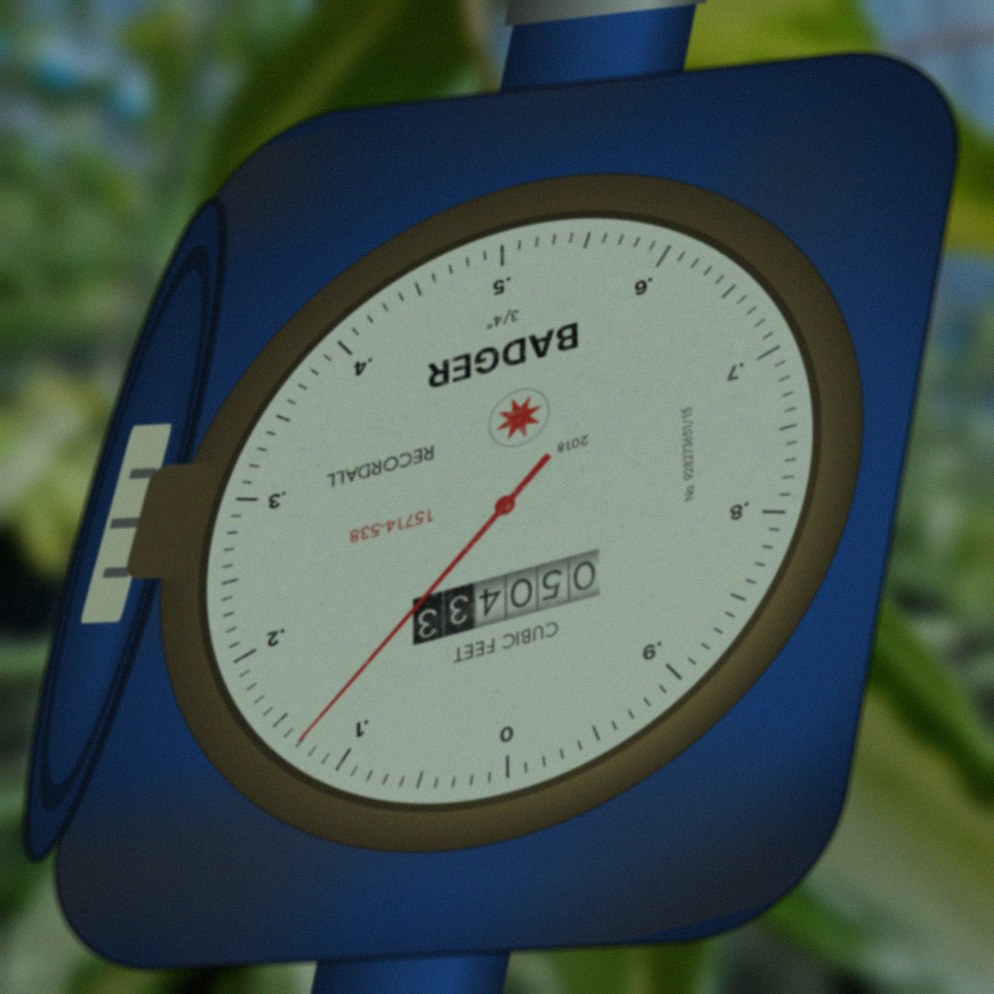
50433.13 ft³
